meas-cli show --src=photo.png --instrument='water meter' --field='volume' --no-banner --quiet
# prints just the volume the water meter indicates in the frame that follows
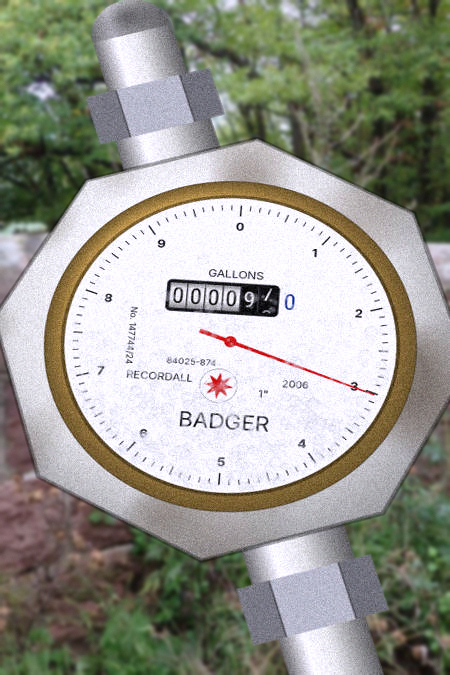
973.0 gal
